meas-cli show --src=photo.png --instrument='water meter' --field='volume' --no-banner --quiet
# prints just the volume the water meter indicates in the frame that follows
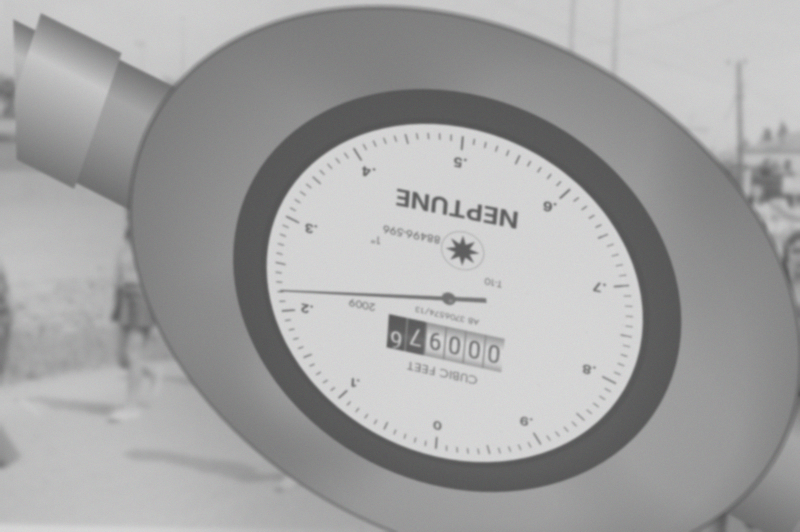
976.22 ft³
